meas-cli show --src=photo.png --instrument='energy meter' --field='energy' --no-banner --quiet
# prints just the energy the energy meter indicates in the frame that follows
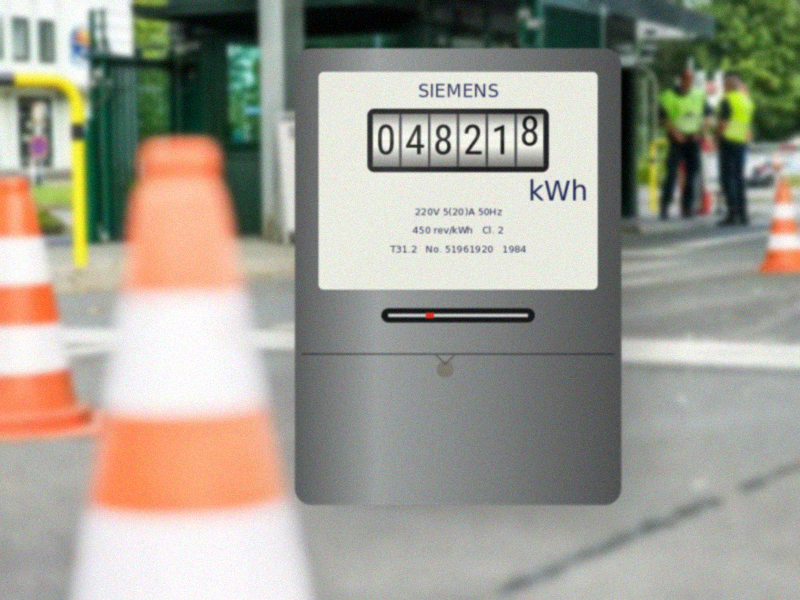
48218 kWh
